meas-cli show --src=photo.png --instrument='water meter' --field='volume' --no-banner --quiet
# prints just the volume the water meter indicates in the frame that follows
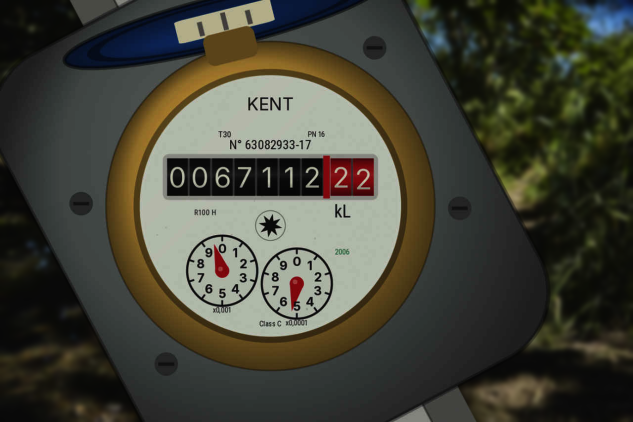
67112.2195 kL
